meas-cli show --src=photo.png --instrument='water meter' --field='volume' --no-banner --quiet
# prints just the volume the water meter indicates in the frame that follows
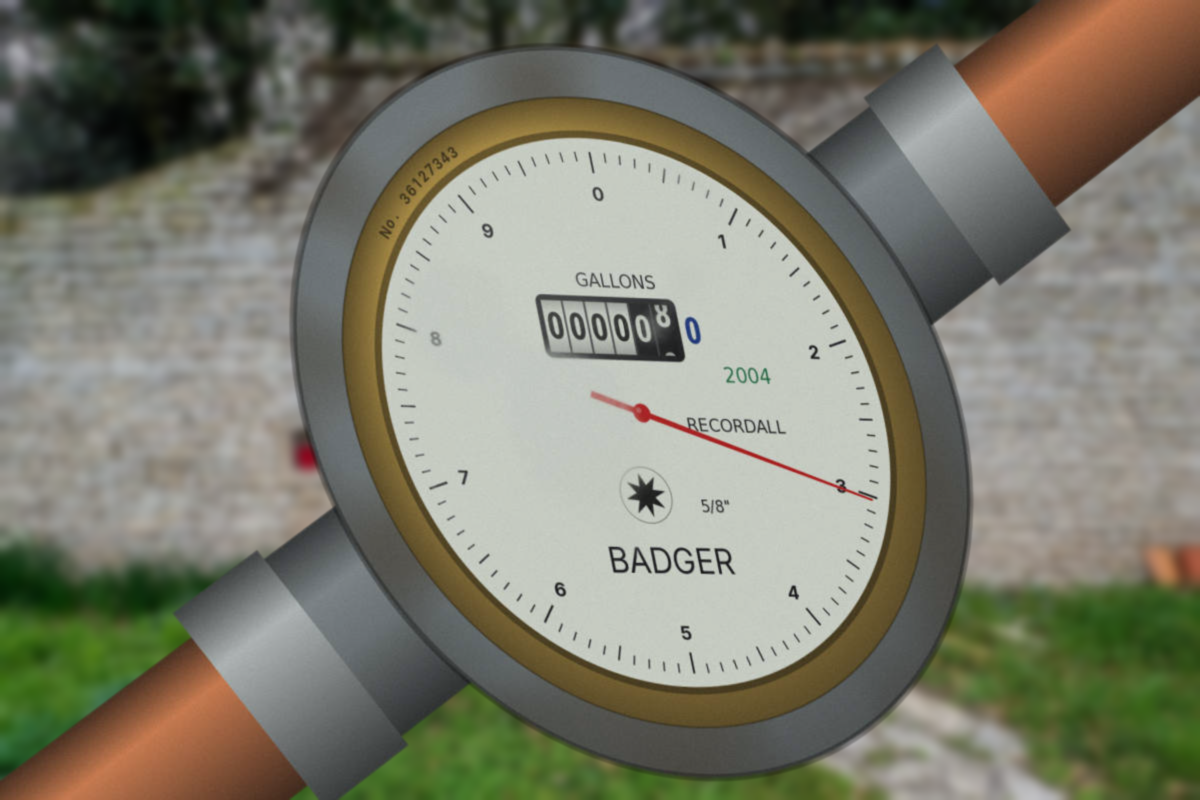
83.0 gal
